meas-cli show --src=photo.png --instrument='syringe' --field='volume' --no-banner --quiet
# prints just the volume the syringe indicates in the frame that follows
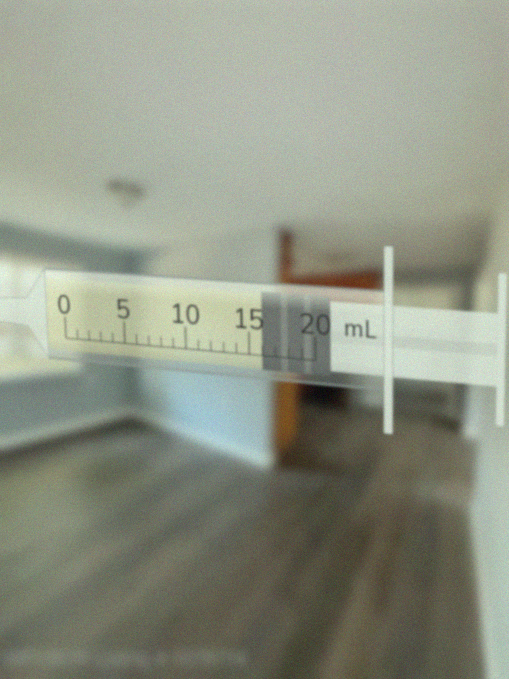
16 mL
